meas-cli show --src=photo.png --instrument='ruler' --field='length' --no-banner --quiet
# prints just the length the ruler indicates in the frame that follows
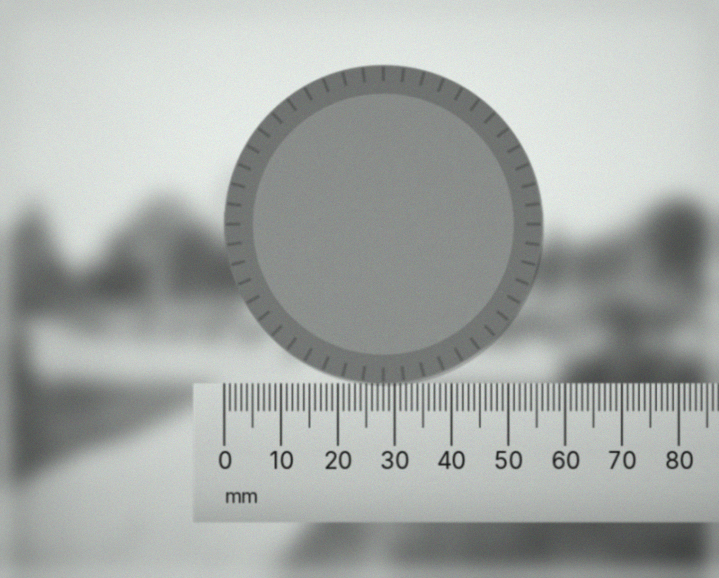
56 mm
